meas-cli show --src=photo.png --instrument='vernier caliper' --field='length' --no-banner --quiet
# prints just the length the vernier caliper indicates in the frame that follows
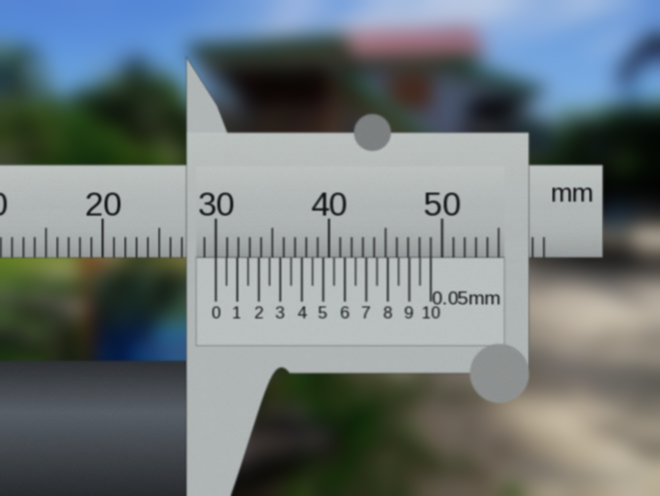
30.0 mm
